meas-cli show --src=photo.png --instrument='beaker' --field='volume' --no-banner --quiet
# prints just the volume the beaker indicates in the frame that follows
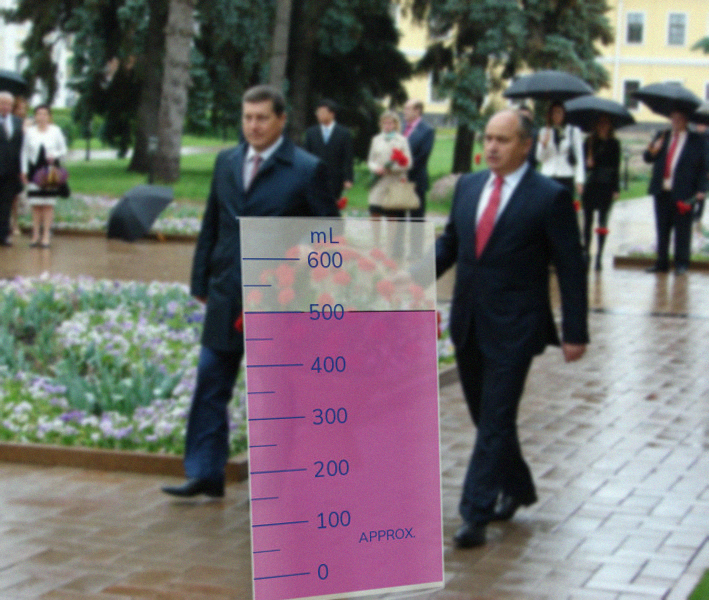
500 mL
